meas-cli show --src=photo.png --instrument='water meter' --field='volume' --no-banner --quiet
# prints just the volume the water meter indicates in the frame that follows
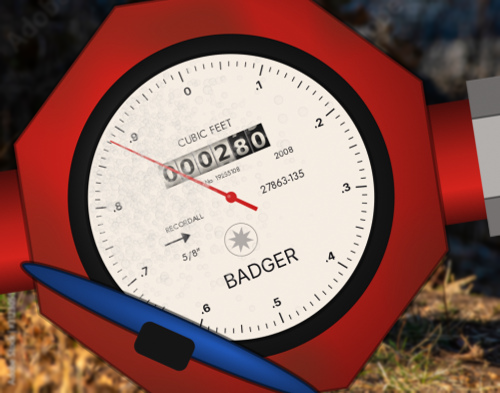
279.88 ft³
